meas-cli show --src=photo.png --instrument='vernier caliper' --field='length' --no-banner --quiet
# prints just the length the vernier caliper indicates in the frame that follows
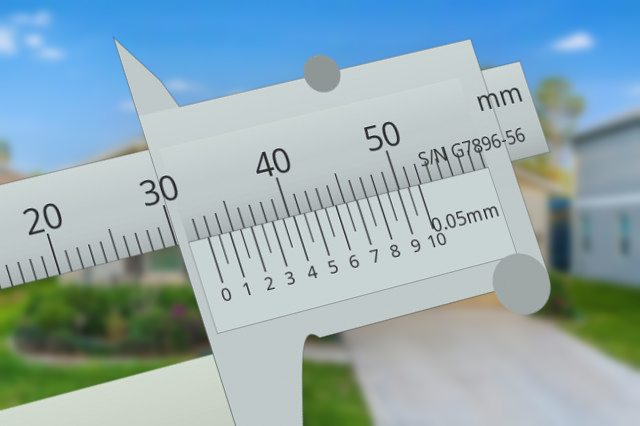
32.8 mm
